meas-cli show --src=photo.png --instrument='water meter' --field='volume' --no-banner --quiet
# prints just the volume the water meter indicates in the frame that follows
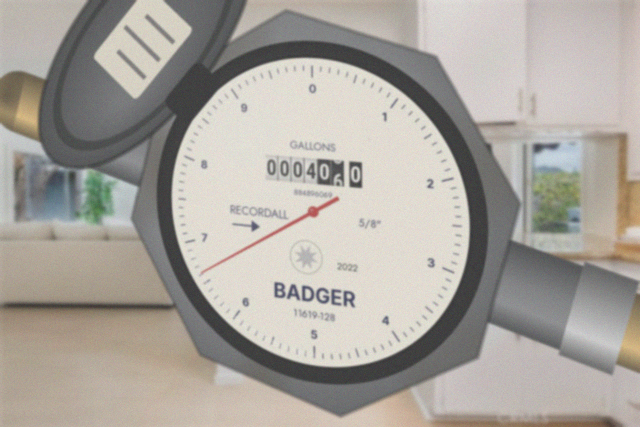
4056.6 gal
